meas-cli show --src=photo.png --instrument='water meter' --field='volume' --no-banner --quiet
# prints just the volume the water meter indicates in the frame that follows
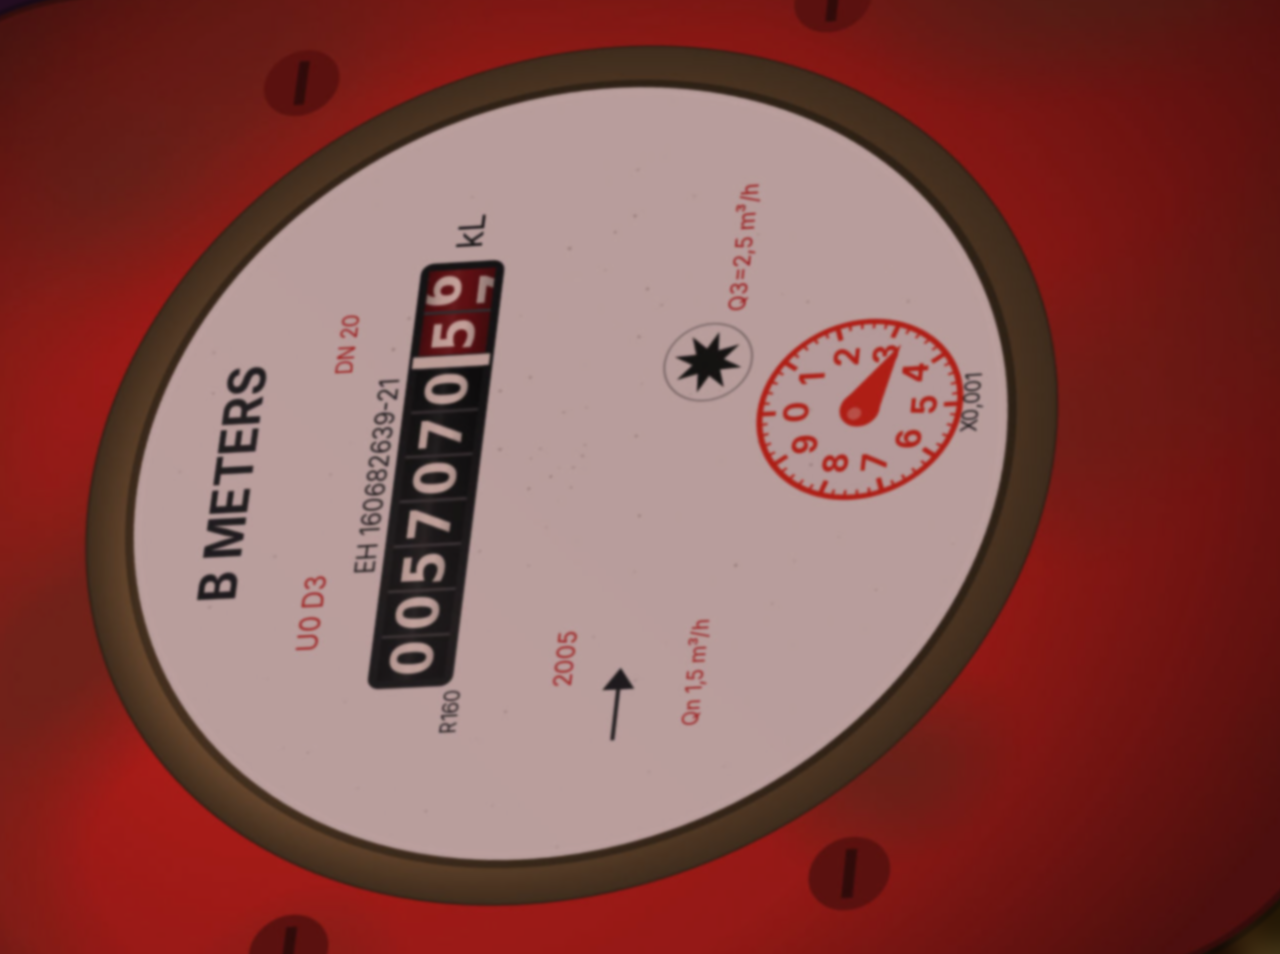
57070.563 kL
